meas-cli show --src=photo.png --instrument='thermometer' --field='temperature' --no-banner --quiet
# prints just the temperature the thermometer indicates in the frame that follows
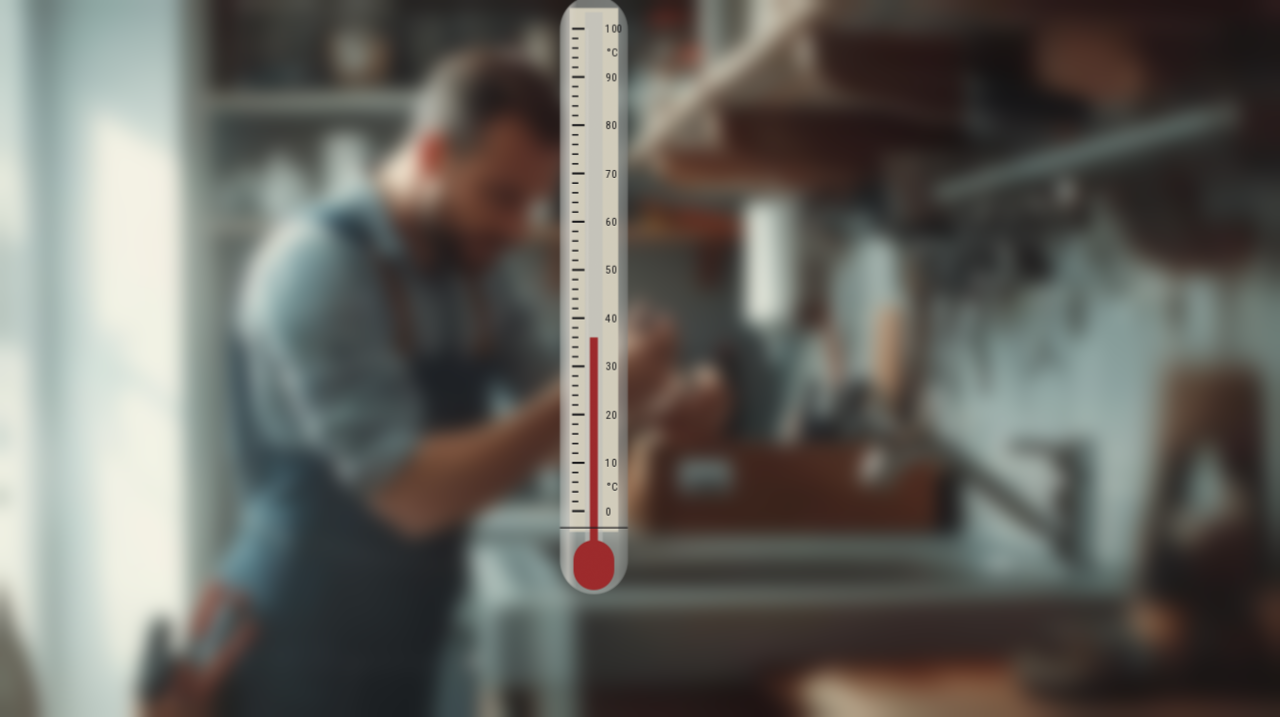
36 °C
